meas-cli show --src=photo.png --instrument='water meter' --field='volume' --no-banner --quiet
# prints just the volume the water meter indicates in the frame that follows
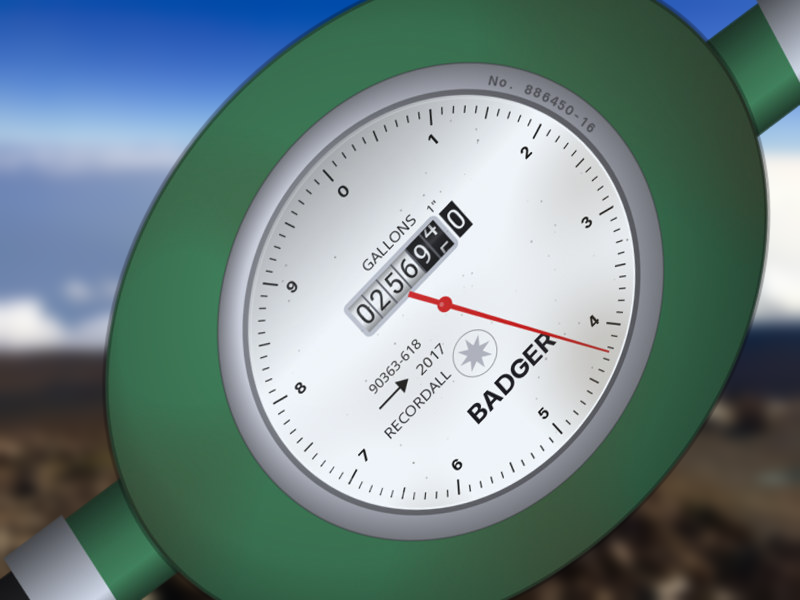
256944.2 gal
